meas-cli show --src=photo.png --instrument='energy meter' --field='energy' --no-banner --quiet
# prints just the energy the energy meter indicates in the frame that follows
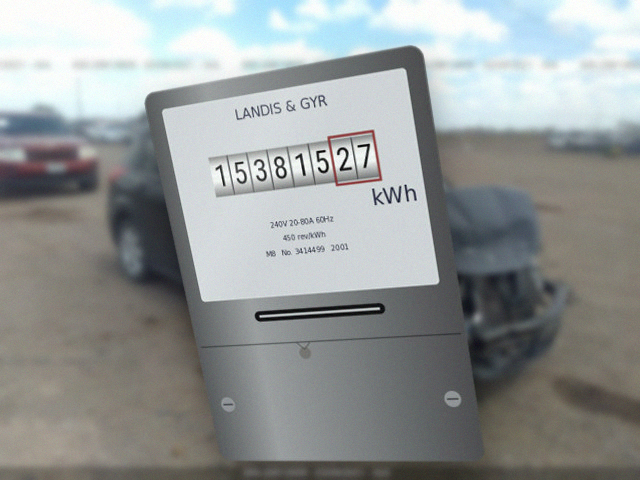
153815.27 kWh
